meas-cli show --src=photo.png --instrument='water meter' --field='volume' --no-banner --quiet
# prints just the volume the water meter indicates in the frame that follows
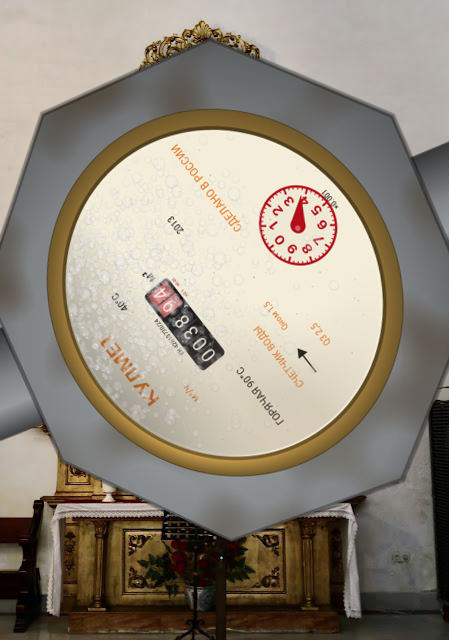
38.943 m³
